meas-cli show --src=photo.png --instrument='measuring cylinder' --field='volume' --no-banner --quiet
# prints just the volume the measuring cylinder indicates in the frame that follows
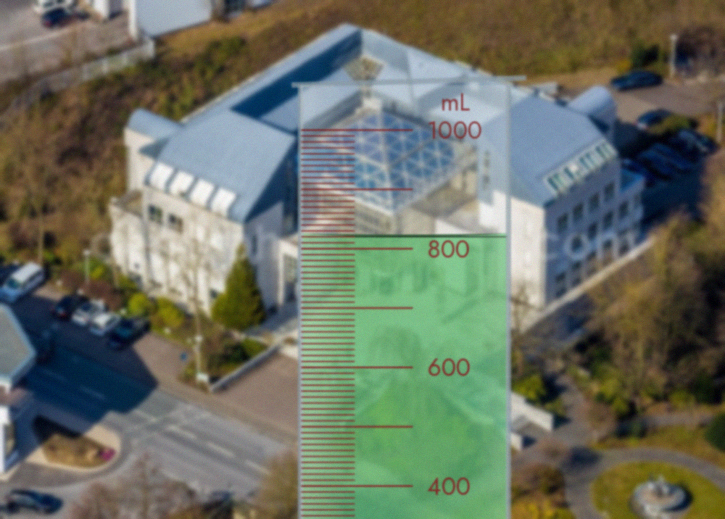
820 mL
